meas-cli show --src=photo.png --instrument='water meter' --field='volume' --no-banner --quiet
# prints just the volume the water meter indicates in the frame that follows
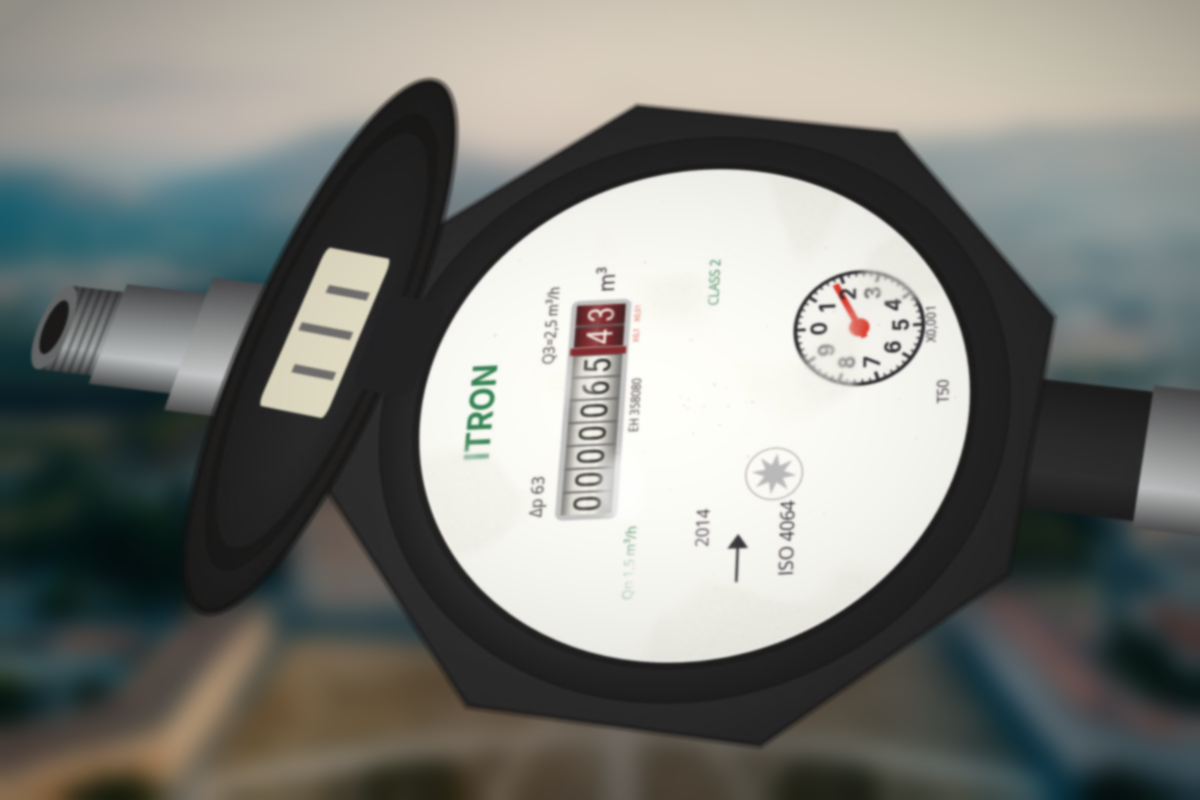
65.431 m³
